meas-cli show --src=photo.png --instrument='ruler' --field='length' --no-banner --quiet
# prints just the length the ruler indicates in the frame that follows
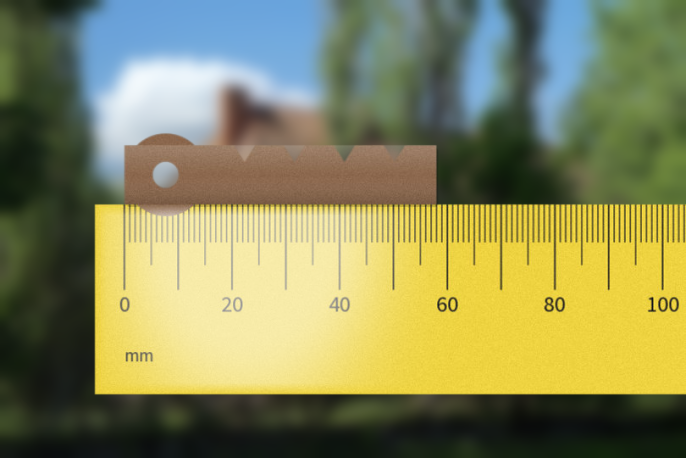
58 mm
